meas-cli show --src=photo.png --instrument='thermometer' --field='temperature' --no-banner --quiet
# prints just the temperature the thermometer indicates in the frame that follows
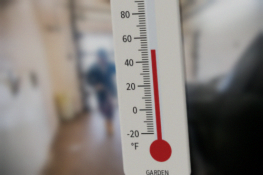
50 °F
